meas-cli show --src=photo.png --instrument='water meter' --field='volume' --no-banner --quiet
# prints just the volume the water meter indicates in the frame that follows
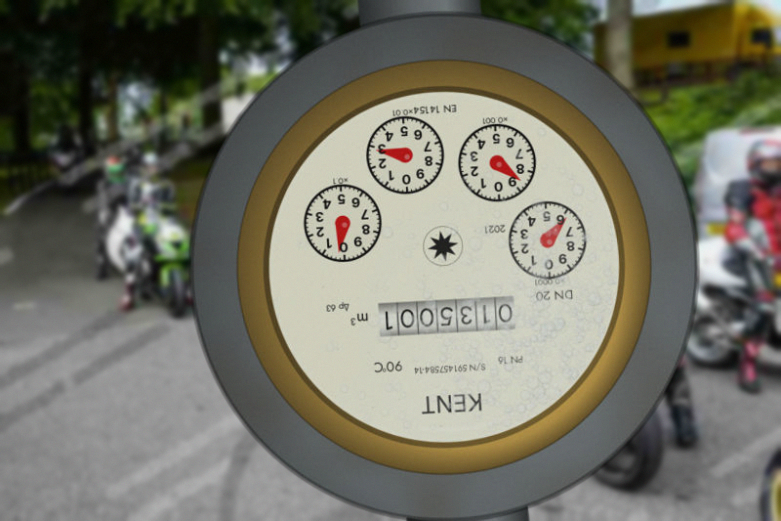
135001.0286 m³
